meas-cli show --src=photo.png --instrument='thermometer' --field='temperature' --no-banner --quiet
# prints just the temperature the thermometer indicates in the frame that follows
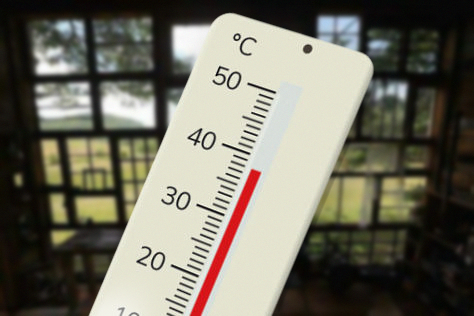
38 °C
